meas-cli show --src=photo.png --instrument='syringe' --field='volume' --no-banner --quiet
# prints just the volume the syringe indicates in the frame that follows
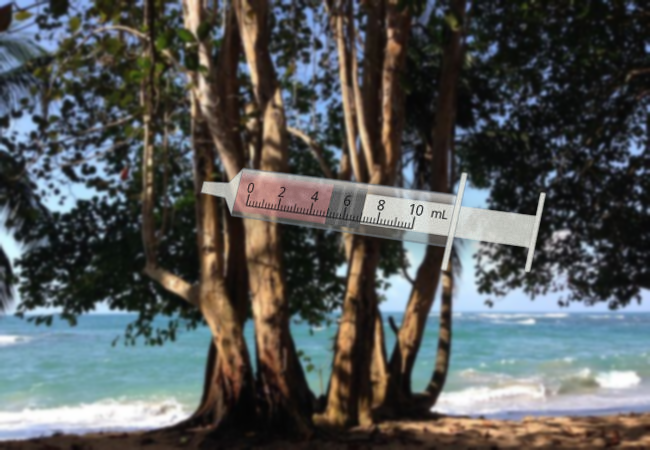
5 mL
